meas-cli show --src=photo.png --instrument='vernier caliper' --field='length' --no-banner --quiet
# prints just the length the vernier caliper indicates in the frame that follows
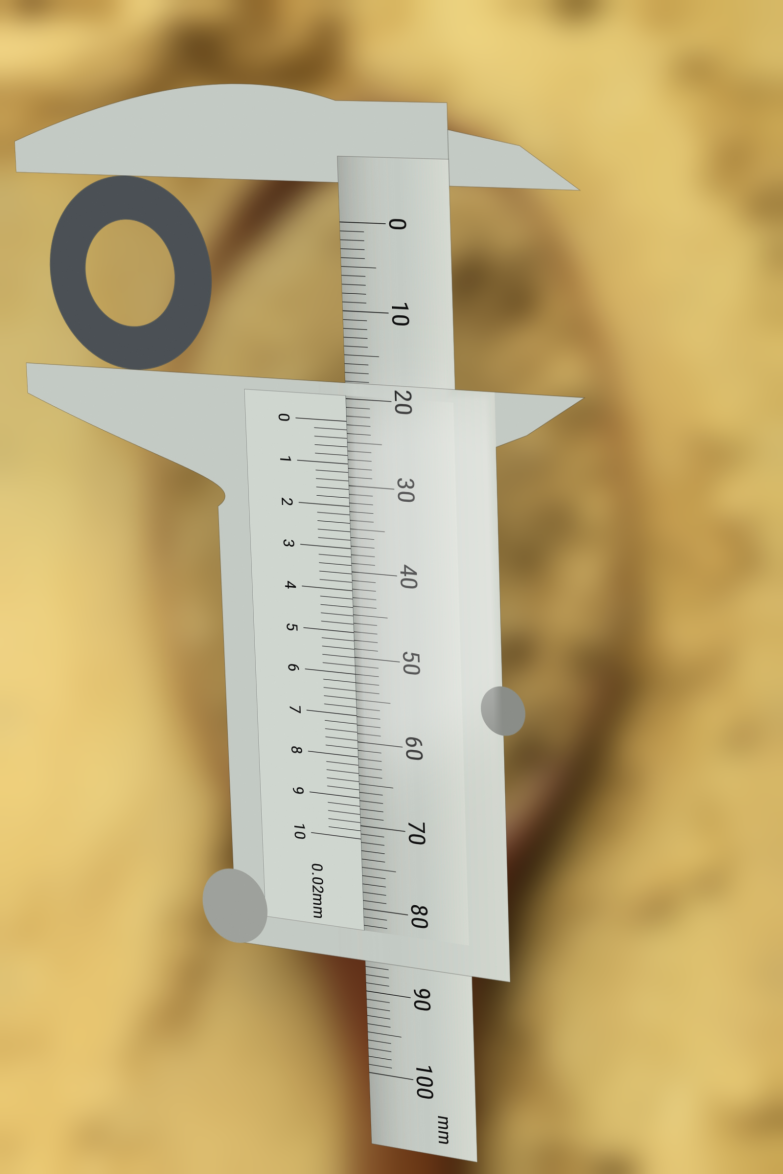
22.6 mm
